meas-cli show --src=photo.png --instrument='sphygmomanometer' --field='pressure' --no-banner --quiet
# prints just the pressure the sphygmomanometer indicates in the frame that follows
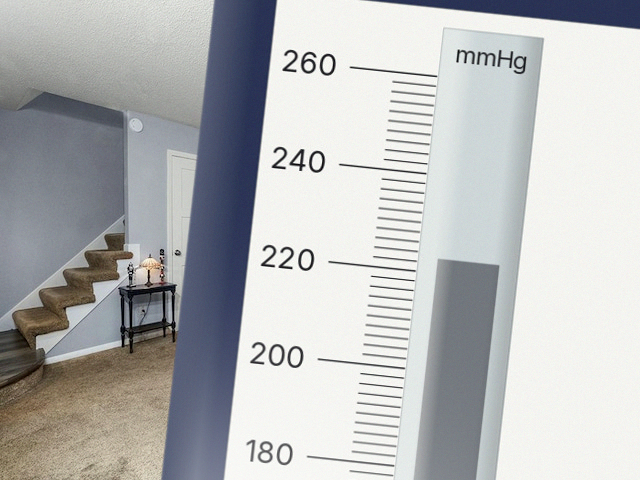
223 mmHg
